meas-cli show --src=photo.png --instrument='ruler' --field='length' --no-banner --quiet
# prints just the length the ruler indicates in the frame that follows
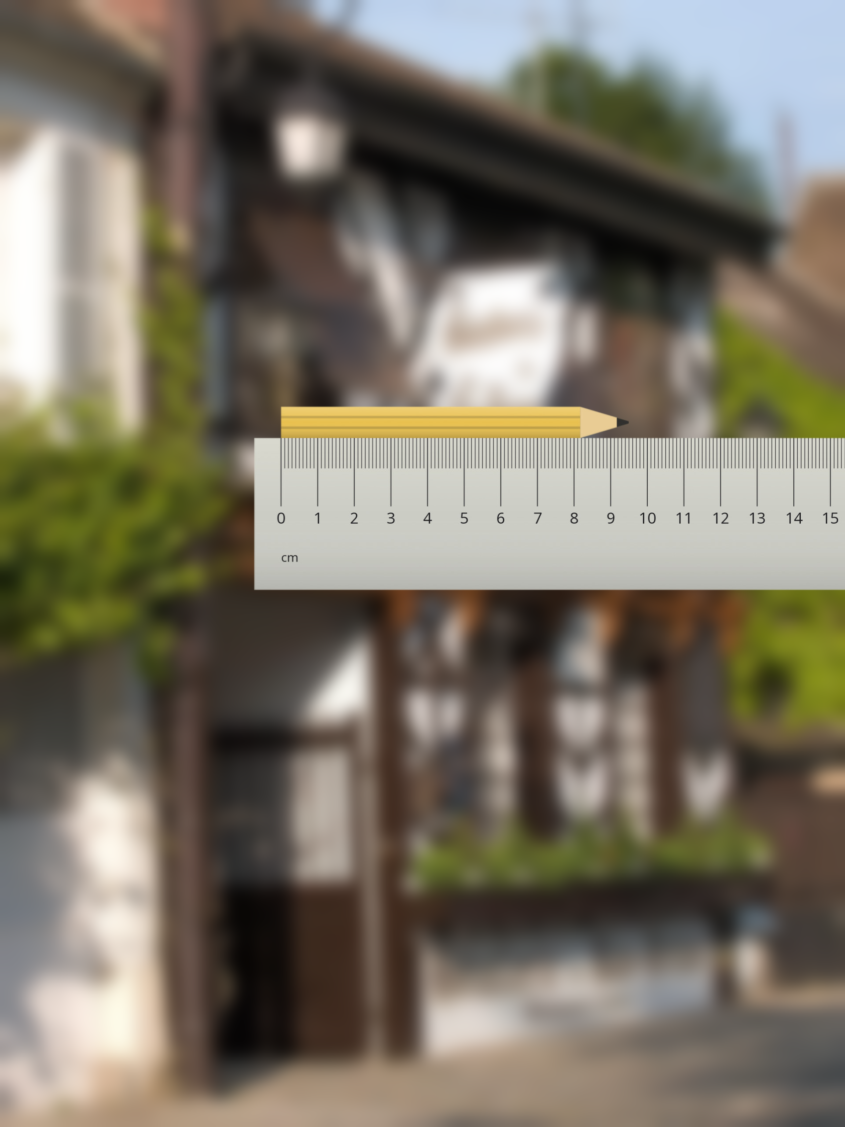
9.5 cm
